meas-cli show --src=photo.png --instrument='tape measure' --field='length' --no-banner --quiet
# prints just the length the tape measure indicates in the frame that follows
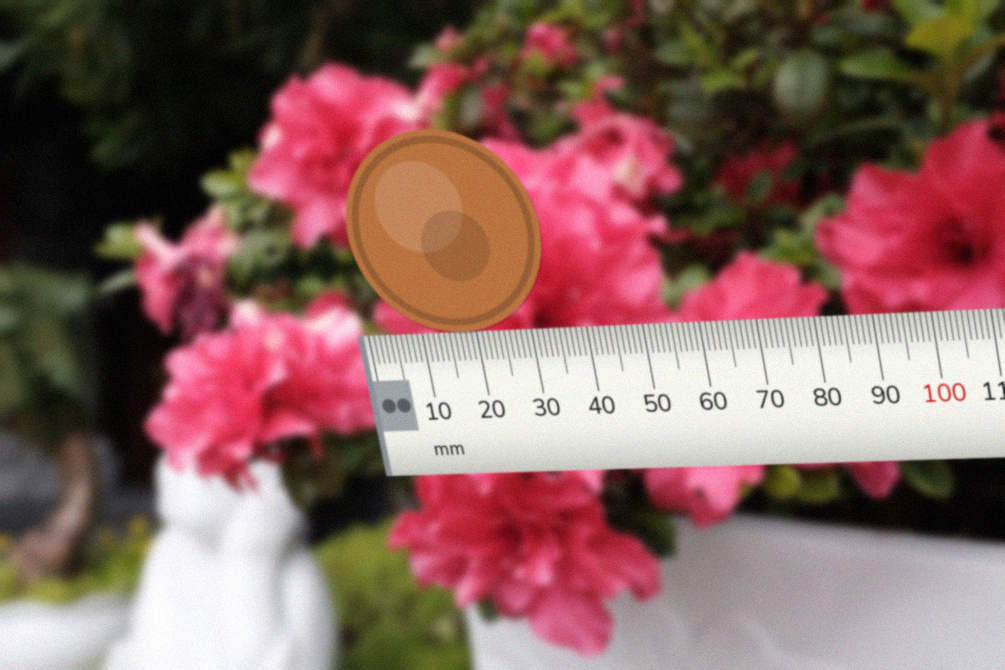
35 mm
